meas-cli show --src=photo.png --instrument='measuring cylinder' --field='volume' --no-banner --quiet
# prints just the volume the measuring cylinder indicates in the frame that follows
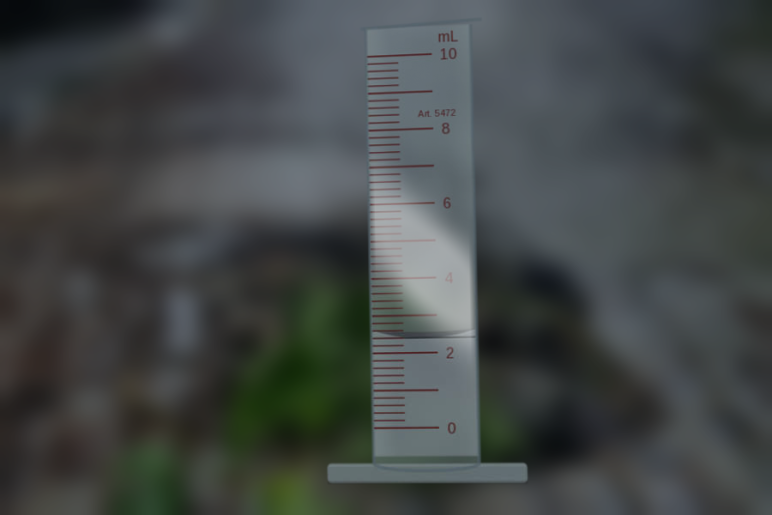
2.4 mL
